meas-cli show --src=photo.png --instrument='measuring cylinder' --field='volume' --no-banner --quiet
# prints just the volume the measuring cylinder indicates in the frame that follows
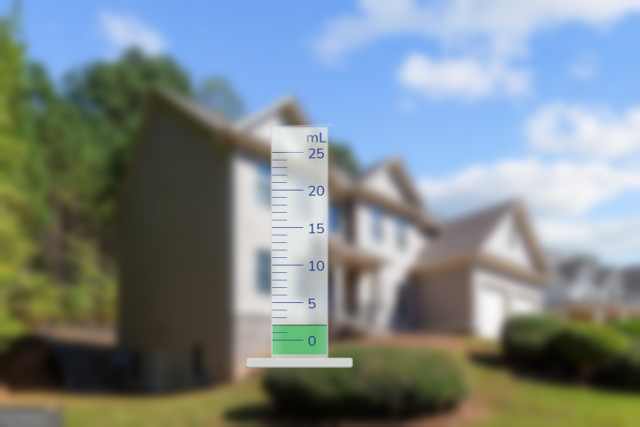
2 mL
